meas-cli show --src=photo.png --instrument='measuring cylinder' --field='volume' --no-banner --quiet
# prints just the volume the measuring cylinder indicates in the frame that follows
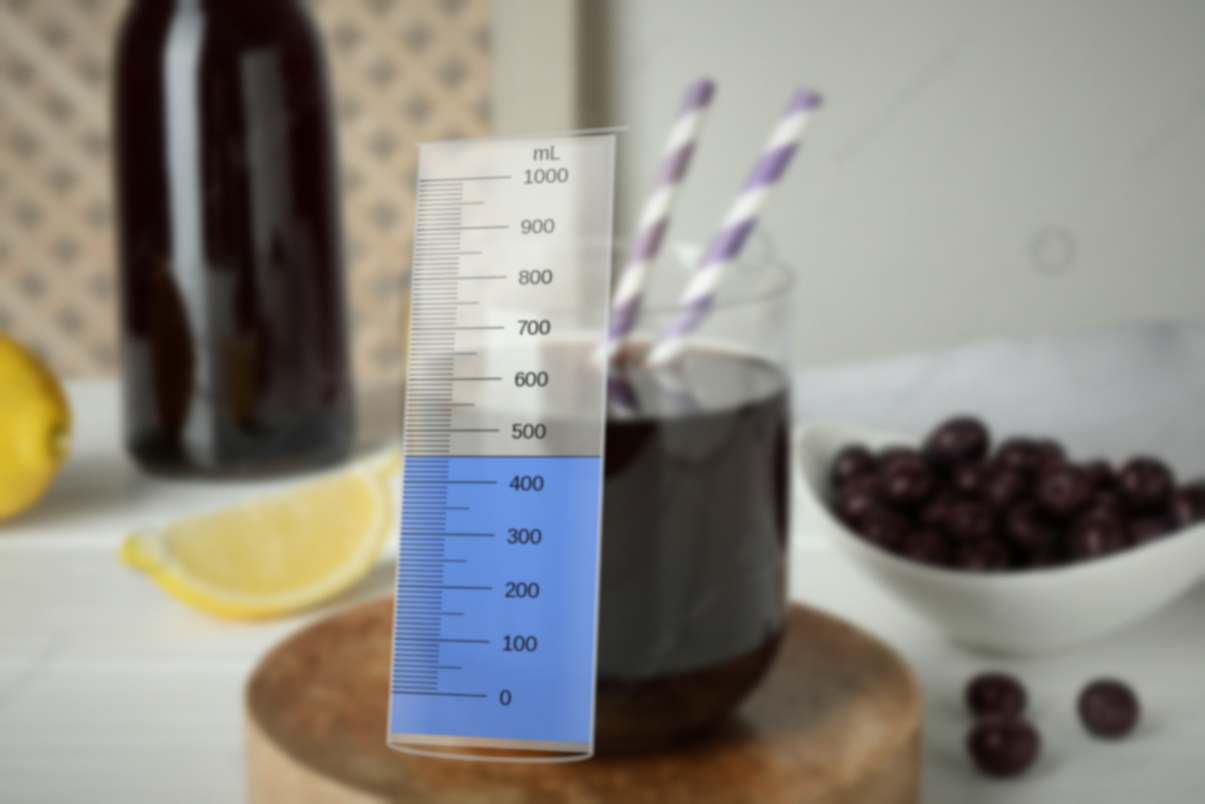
450 mL
